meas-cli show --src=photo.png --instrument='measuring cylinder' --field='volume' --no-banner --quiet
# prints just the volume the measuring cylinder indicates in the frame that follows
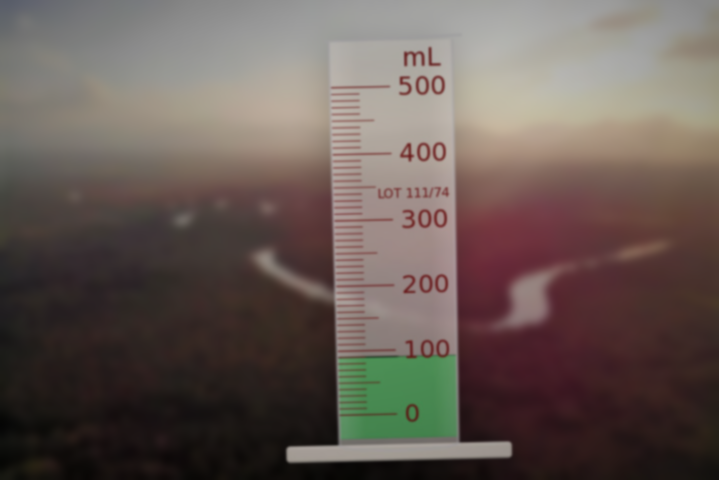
90 mL
